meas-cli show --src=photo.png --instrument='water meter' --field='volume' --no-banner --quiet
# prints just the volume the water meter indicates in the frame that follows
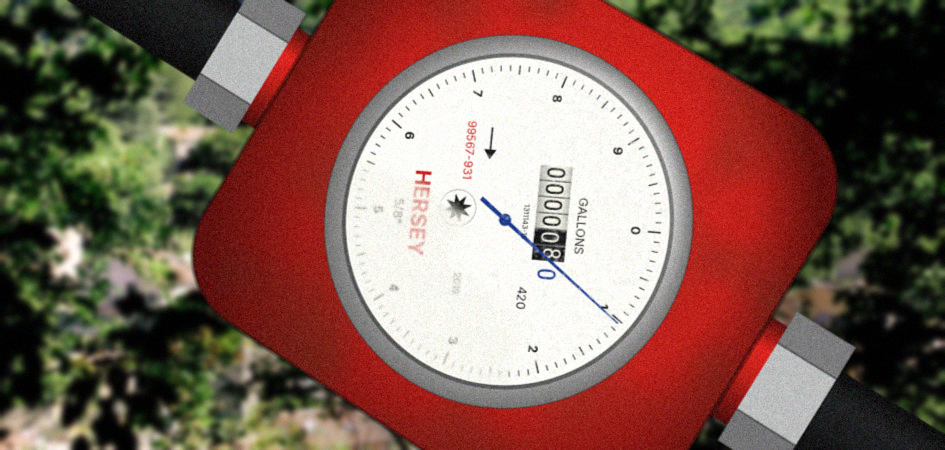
81.0 gal
